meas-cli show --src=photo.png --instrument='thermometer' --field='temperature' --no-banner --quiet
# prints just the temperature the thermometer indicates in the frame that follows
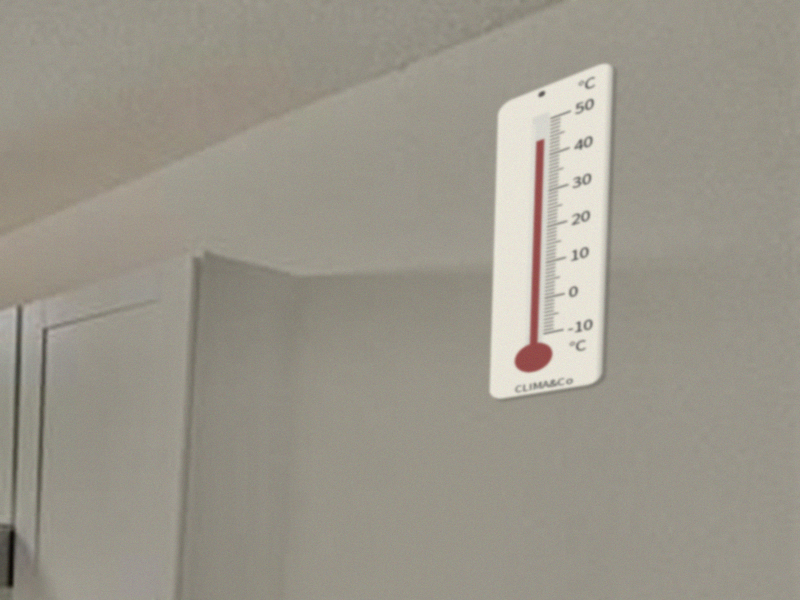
45 °C
